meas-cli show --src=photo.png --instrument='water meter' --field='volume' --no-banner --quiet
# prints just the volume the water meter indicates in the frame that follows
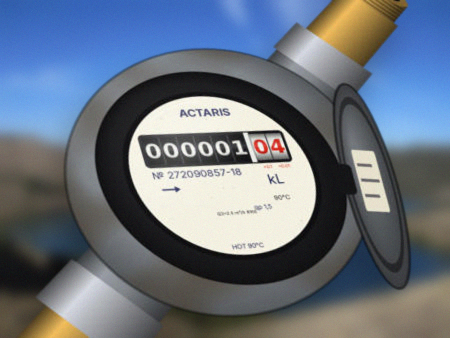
1.04 kL
